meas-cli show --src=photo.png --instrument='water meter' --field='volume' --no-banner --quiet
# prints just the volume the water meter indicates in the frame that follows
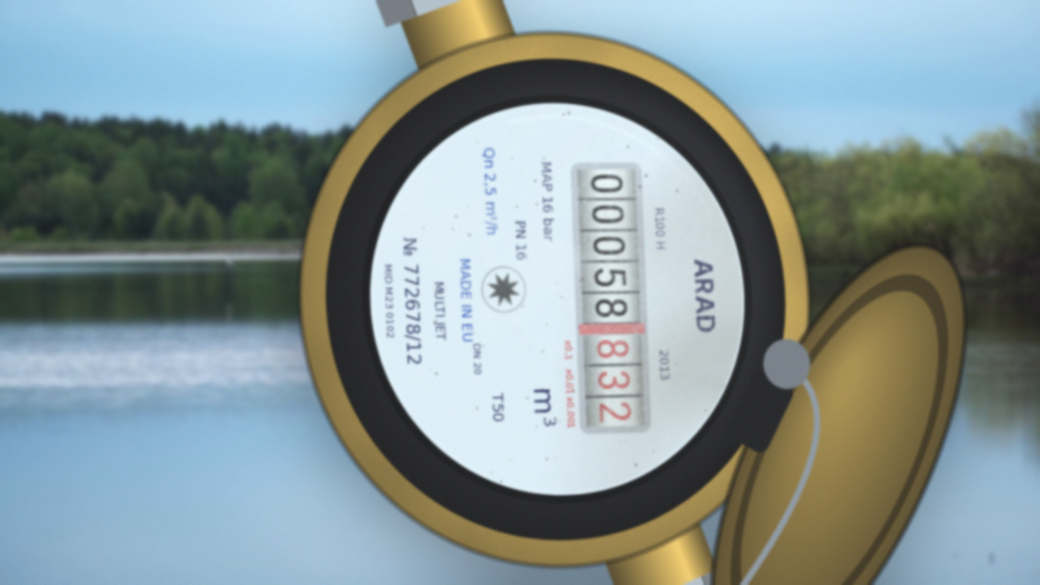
58.832 m³
